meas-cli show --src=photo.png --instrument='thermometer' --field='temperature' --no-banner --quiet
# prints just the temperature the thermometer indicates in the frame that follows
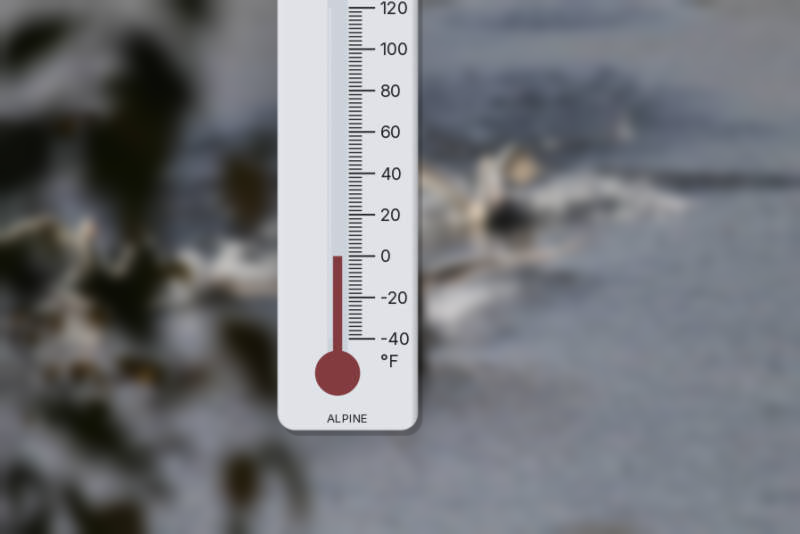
0 °F
